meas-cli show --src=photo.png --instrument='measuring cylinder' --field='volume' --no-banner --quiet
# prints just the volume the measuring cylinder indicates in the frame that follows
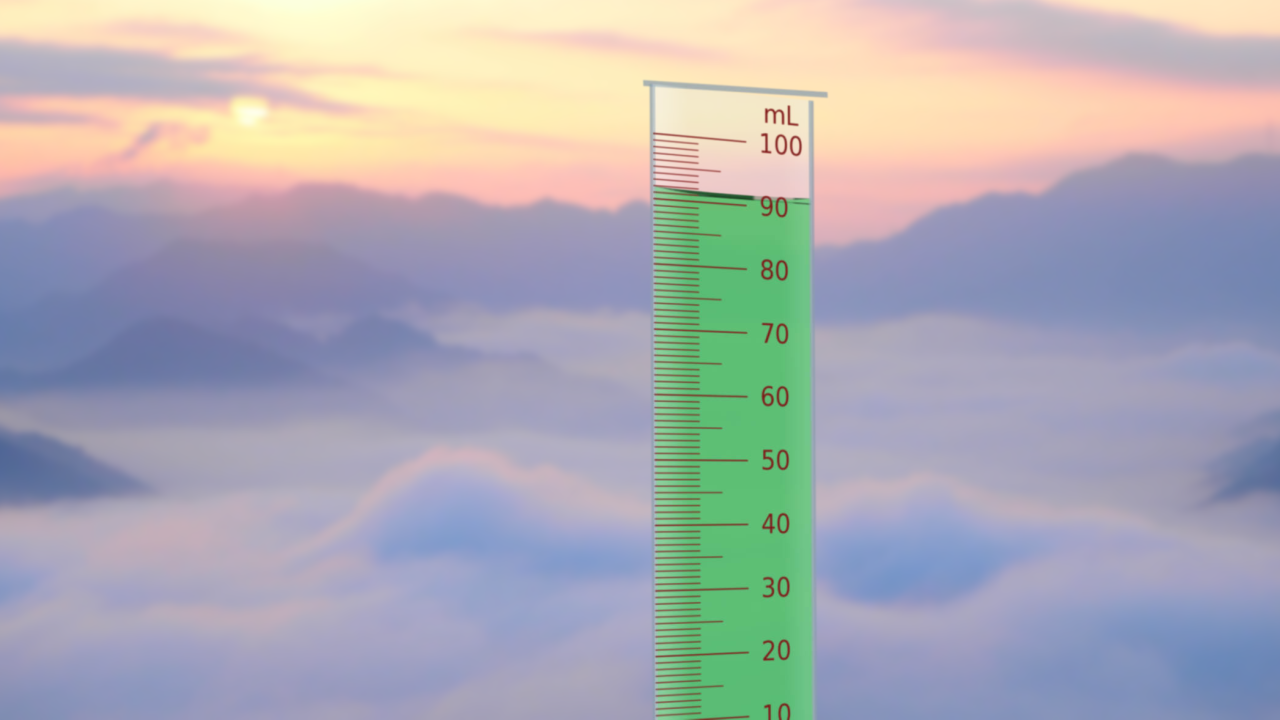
91 mL
